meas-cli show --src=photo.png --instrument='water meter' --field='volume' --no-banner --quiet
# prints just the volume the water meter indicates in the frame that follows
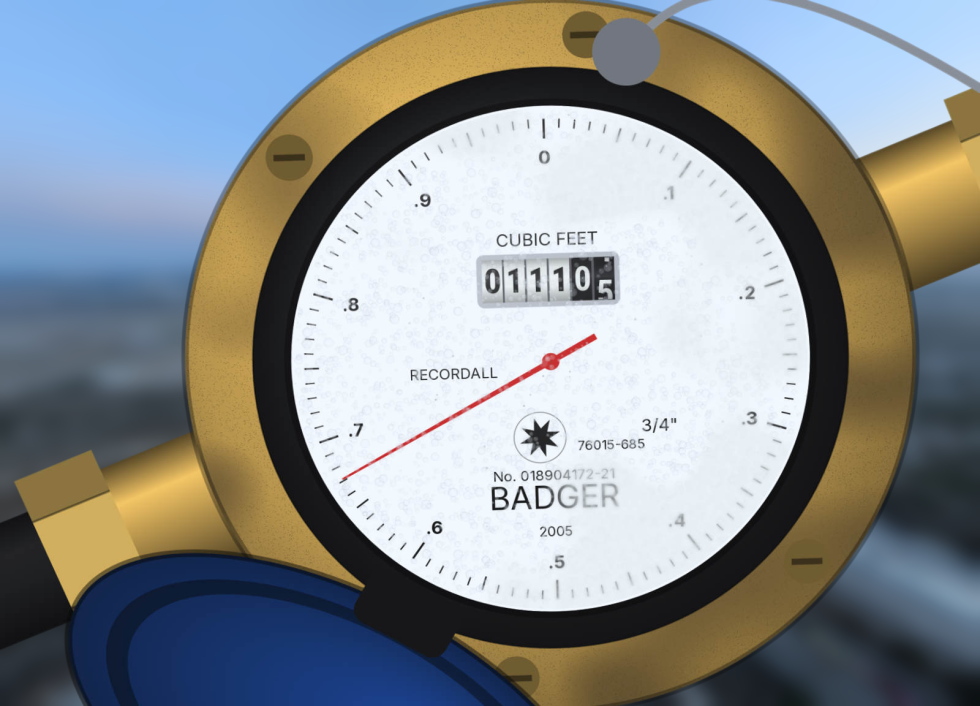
11104.67 ft³
